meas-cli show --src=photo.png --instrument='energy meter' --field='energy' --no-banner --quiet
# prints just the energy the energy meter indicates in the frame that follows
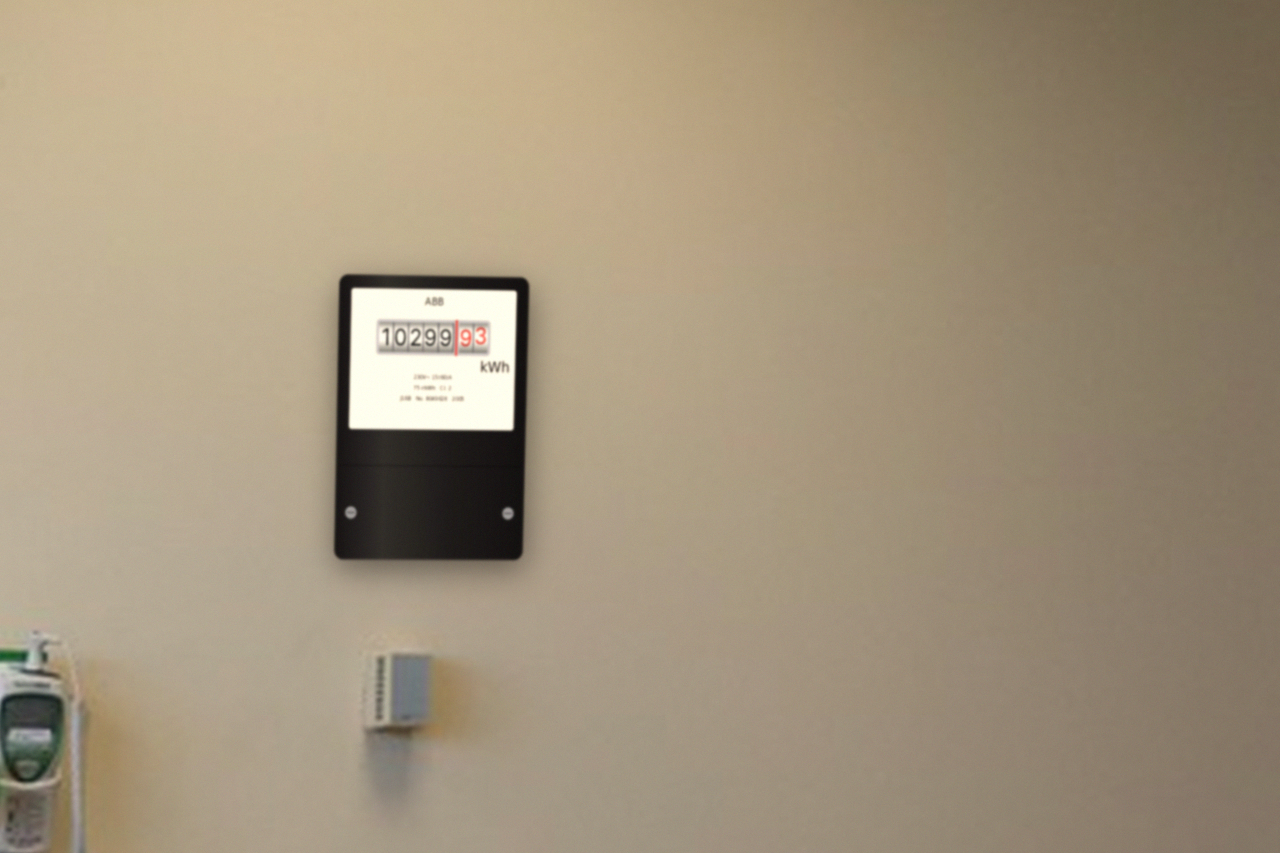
10299.93 kWh
